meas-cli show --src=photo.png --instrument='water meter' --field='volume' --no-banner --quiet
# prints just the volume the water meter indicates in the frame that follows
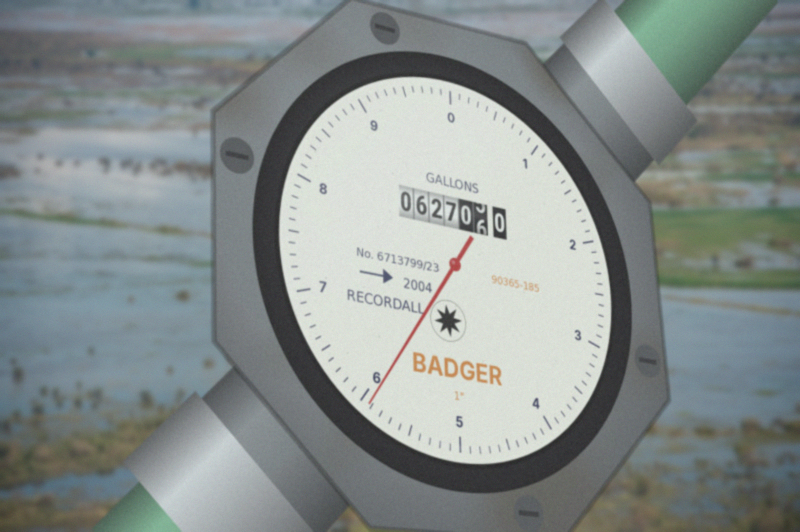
627055.9 gal
